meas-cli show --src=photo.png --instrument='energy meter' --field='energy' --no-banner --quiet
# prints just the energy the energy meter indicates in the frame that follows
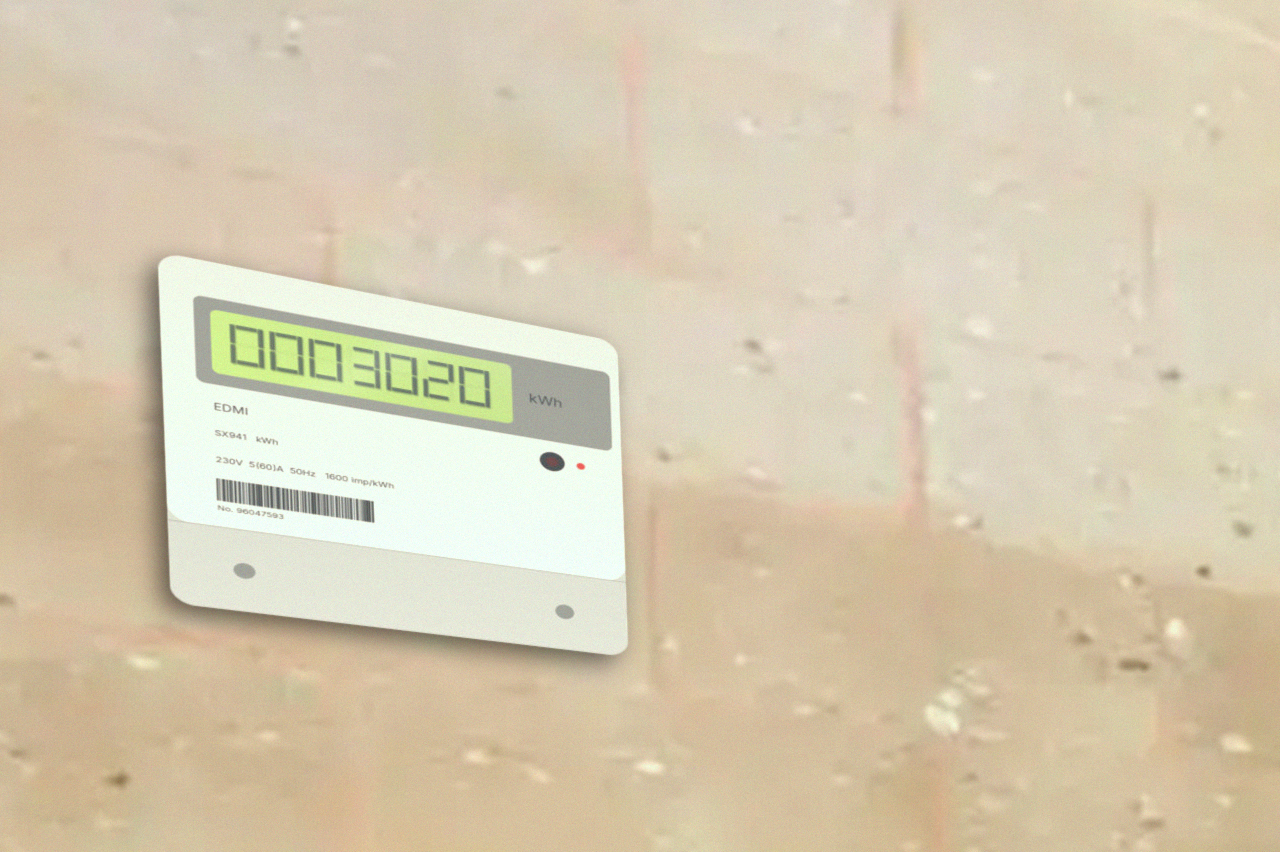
3020 kWh
